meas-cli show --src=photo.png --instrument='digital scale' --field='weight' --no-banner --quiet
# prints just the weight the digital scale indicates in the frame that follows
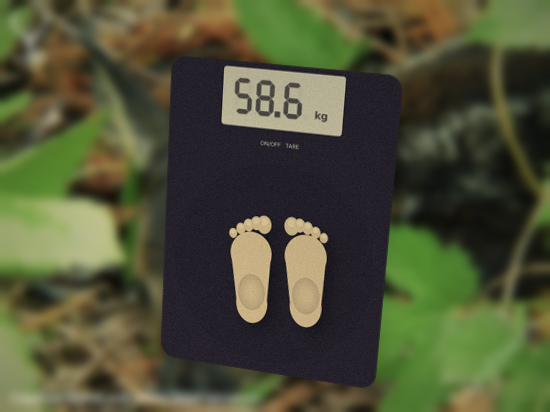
58.6 kg
